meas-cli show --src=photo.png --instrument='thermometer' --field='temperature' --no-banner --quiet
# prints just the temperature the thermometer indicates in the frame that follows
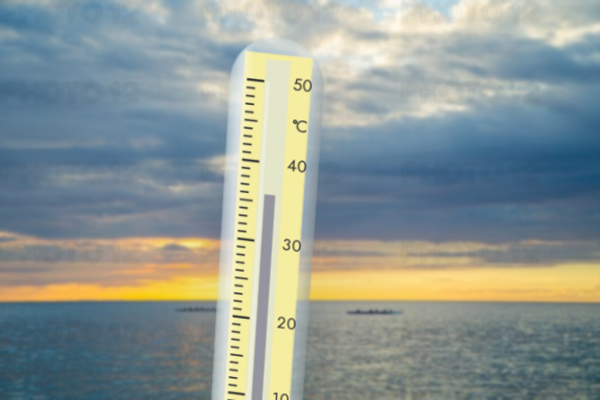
36 °C
